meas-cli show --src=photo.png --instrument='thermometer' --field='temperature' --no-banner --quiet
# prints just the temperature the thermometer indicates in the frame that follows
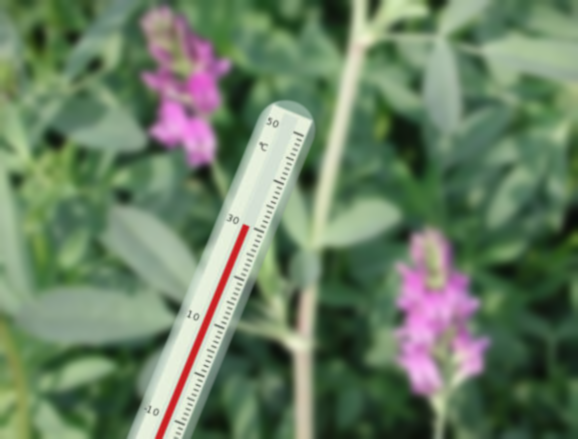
30 °C
